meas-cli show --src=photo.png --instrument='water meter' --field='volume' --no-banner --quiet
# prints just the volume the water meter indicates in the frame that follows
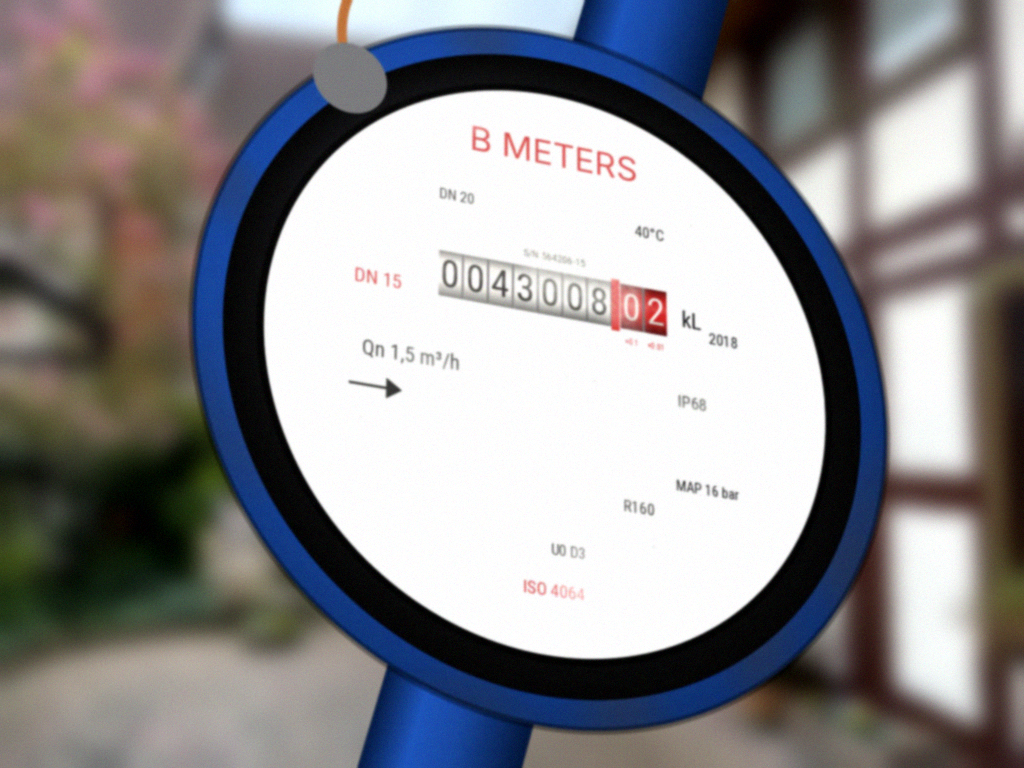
43008.02 kL
